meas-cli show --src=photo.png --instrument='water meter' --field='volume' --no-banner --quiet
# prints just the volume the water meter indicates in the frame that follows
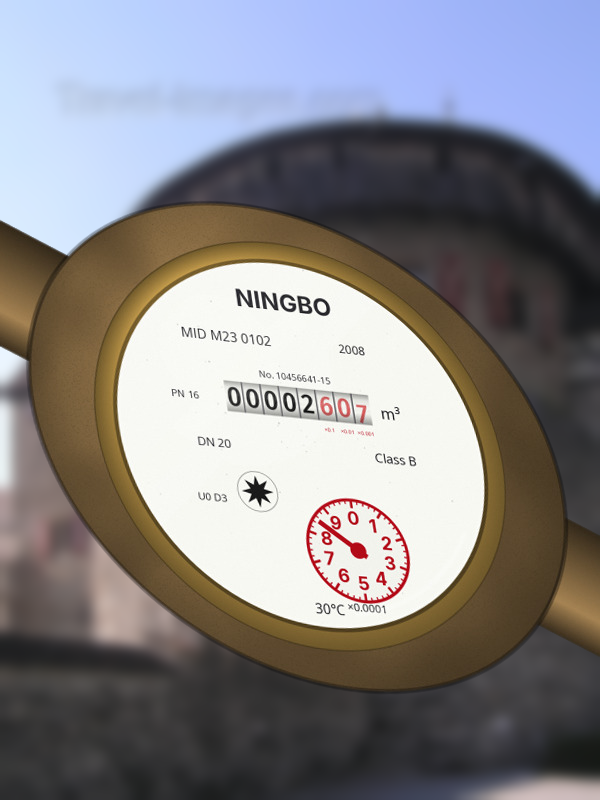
2.6068 m³
